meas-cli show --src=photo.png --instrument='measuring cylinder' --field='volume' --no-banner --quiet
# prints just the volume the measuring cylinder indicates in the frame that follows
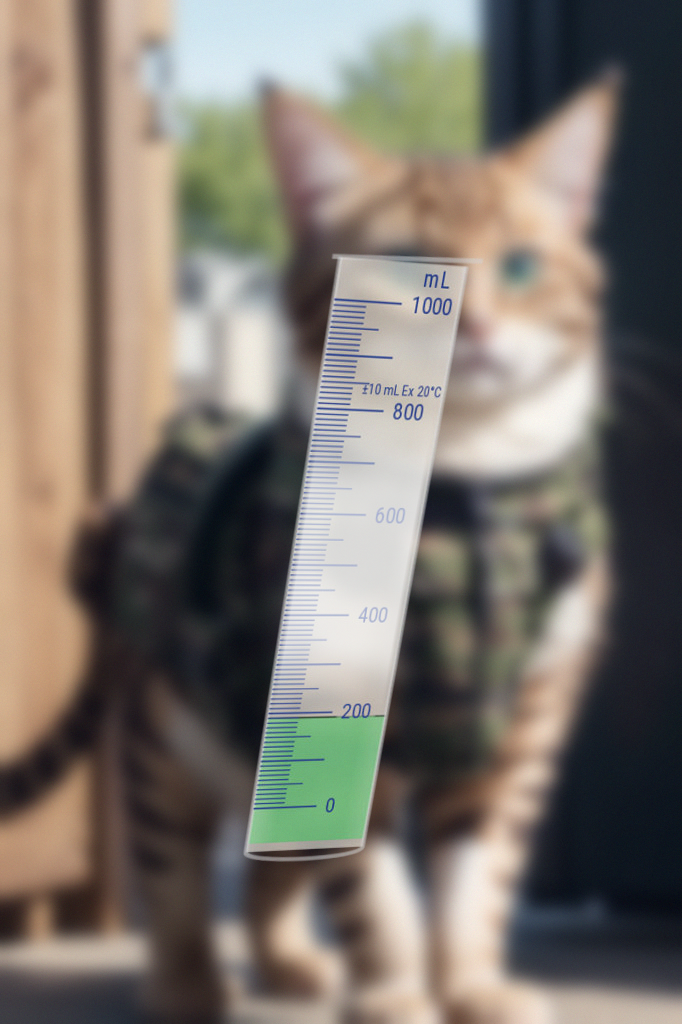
190 mL
